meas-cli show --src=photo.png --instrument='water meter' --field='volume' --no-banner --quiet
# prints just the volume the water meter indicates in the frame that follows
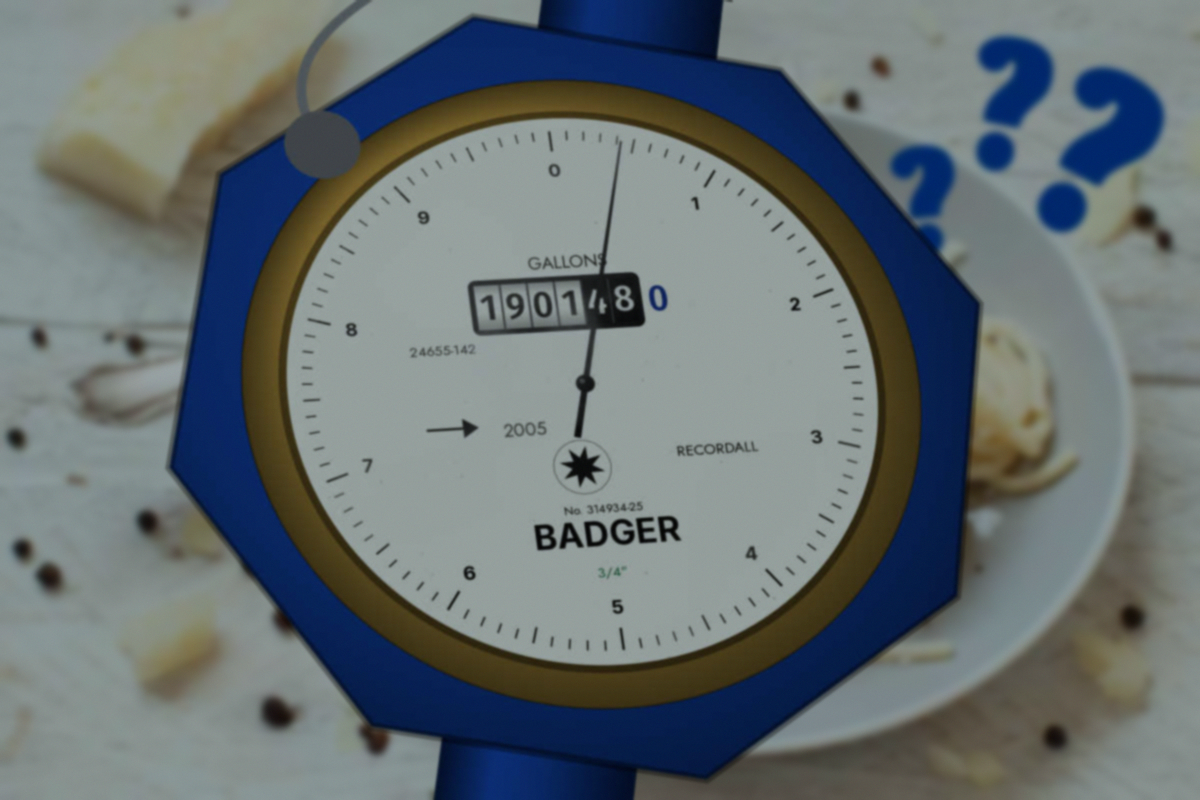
1901480.4 gal
